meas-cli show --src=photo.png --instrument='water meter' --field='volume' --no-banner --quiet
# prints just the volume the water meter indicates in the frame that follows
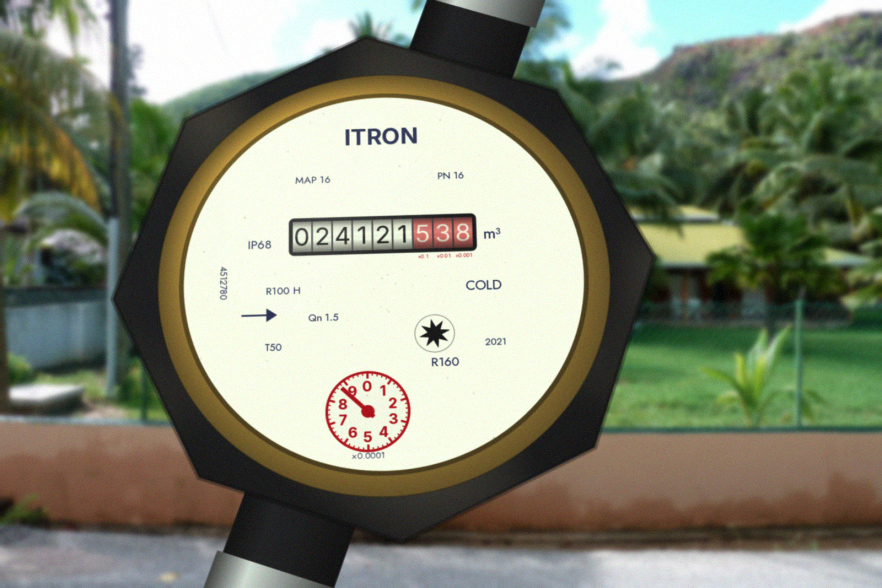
24121.5388 m³
